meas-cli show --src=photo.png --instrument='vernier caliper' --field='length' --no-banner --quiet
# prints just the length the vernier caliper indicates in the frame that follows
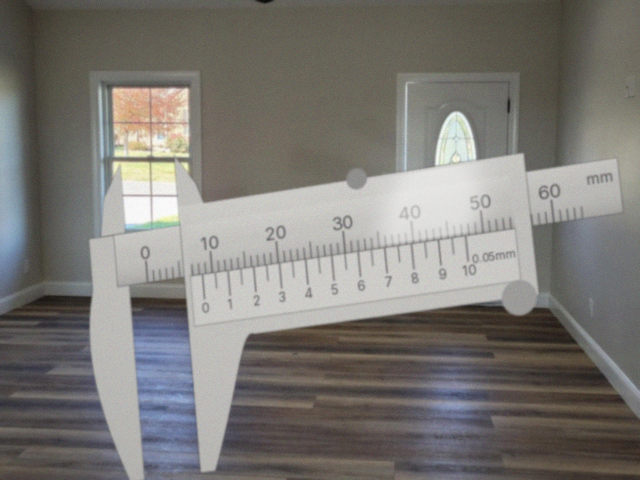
8.5 mm
